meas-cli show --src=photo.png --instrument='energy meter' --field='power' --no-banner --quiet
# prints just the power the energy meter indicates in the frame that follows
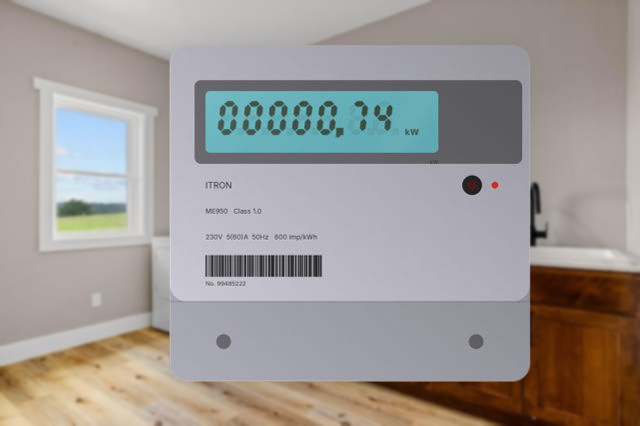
0.74 kW
